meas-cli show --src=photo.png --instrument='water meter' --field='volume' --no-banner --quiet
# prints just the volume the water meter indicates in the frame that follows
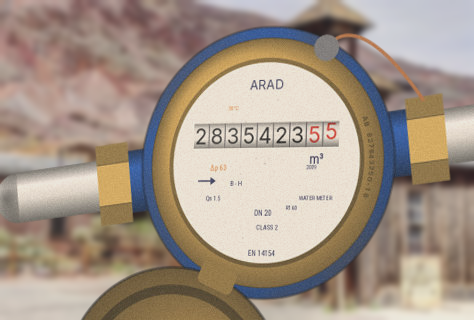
2835423.55 m³
